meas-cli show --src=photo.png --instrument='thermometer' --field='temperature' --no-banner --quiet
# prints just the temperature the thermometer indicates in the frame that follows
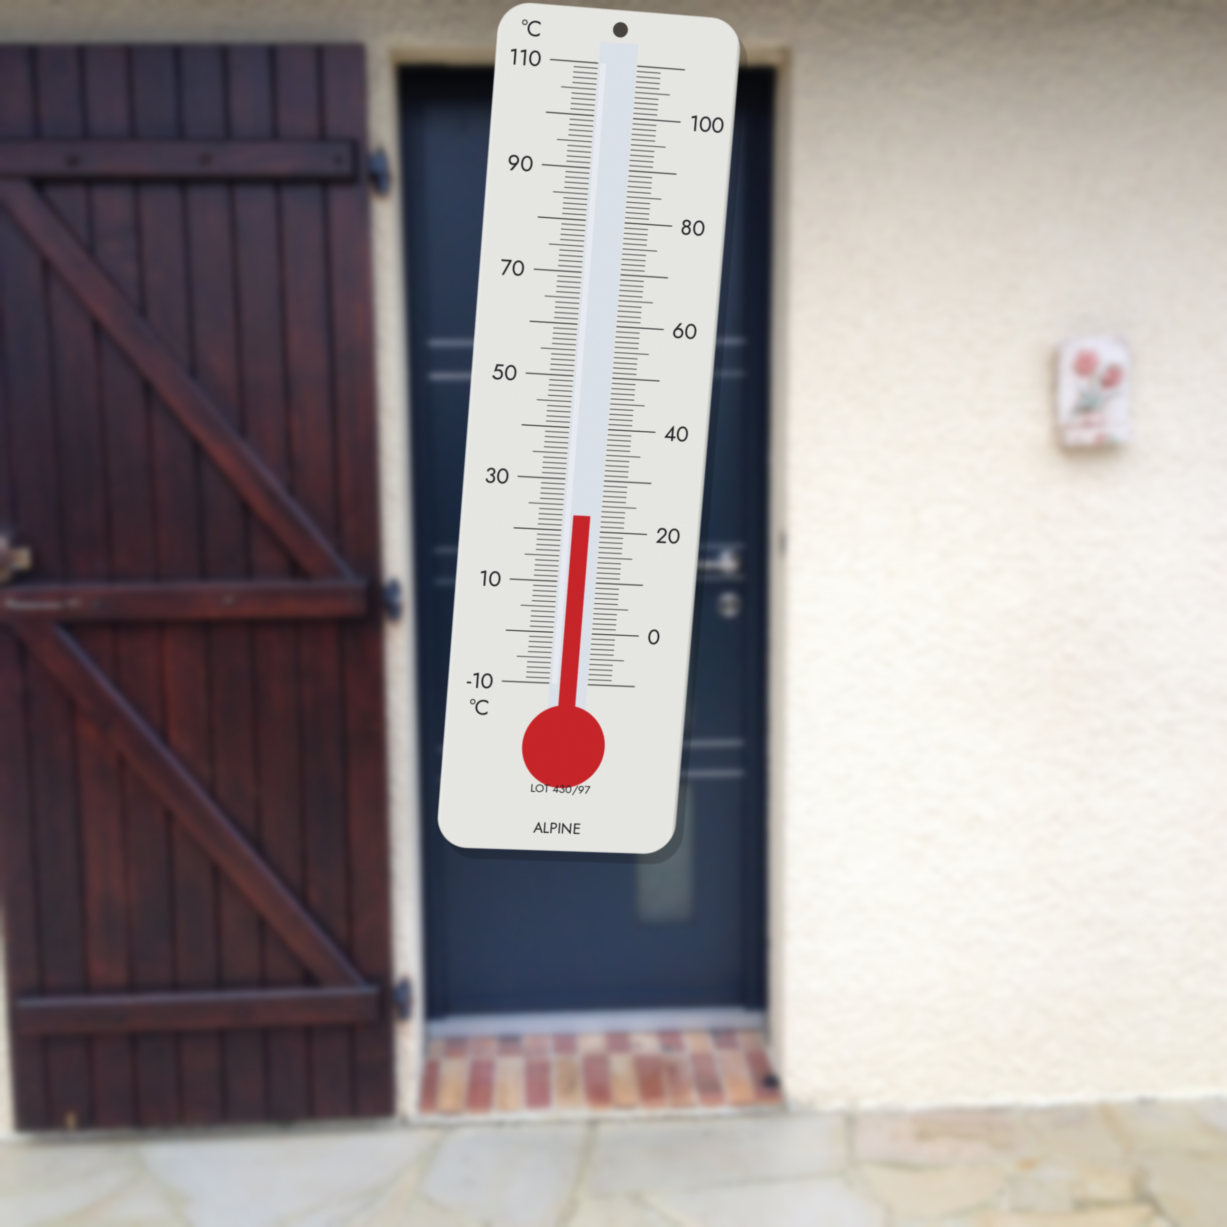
23 °C
